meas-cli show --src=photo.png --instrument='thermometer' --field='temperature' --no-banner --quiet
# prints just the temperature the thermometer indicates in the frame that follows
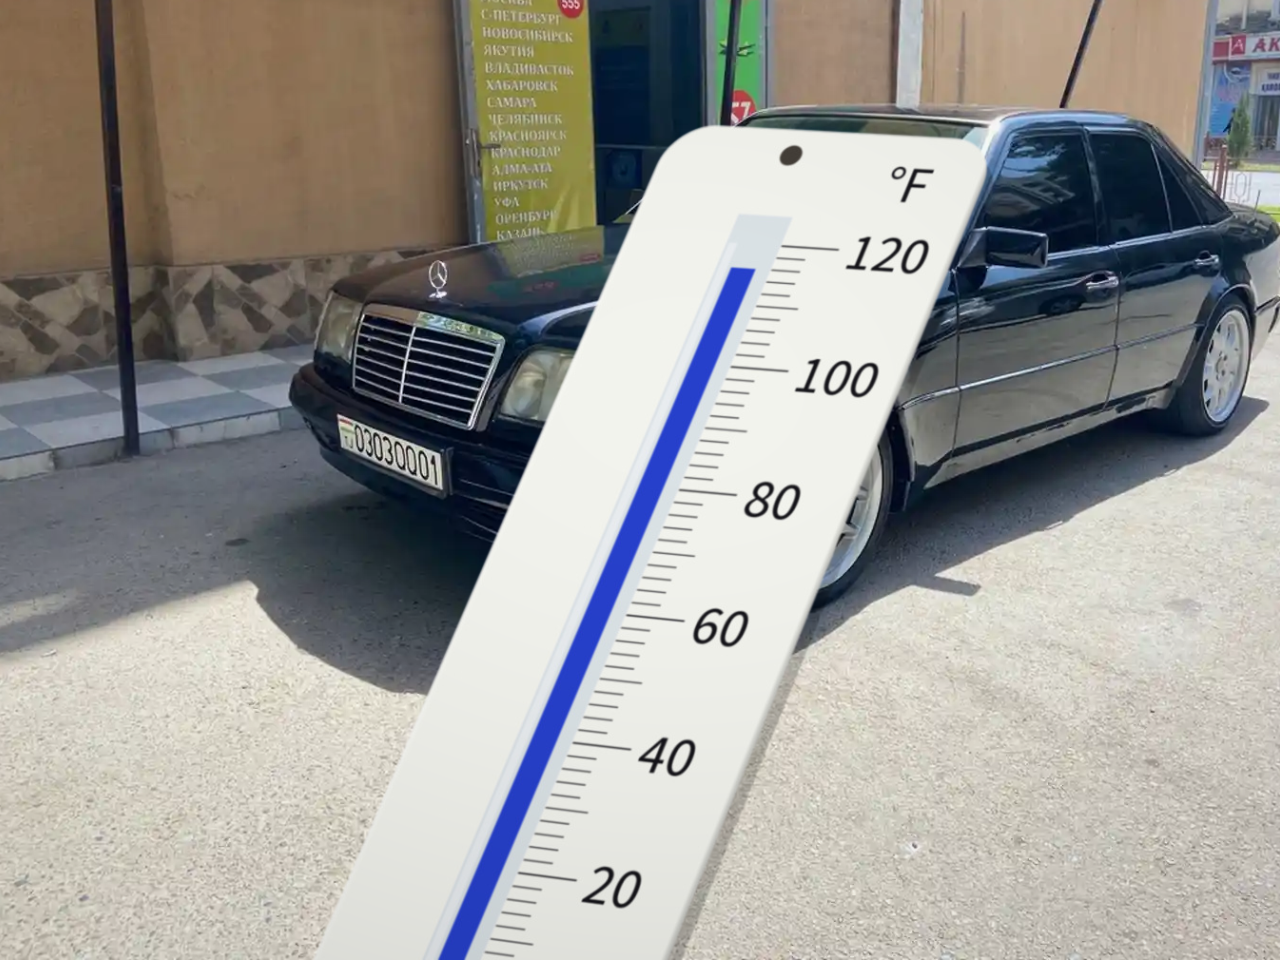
116 °F
